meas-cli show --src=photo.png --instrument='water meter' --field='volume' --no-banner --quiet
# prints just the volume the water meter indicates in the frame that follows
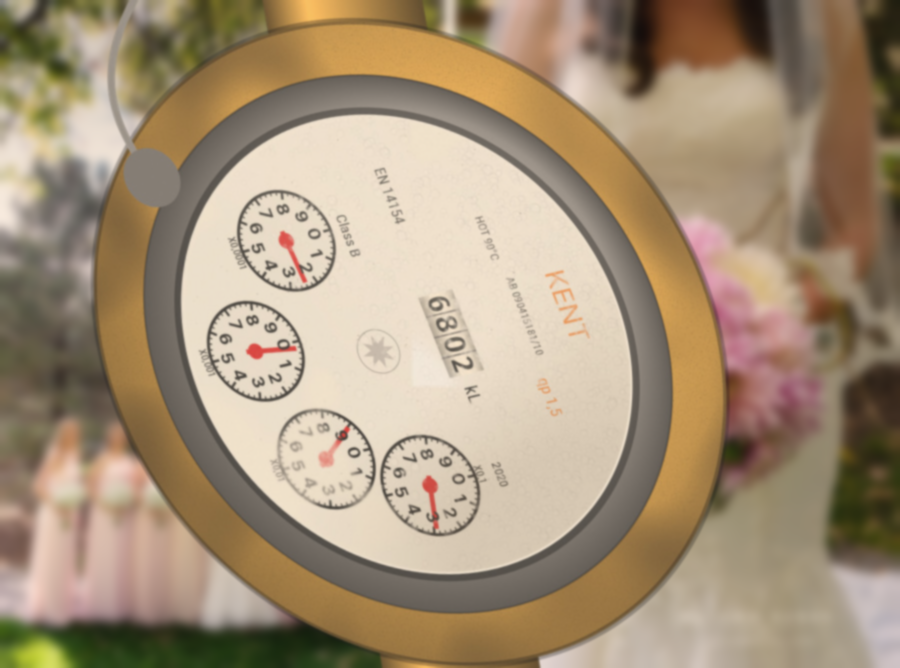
6802.2902 kL
